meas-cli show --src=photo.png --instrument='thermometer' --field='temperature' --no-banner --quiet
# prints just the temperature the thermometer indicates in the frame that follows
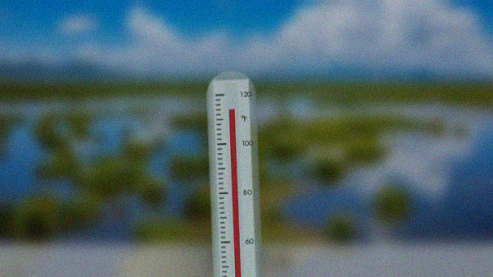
114 °F
